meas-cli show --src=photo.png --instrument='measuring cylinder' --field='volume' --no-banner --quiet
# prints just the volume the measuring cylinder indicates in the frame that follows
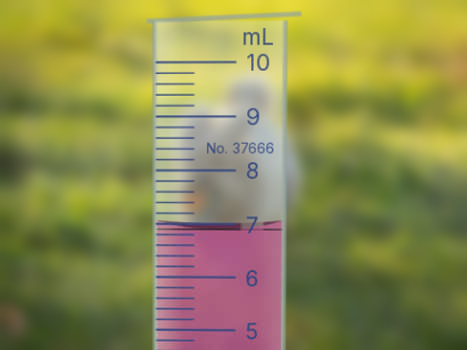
6.9 mL
